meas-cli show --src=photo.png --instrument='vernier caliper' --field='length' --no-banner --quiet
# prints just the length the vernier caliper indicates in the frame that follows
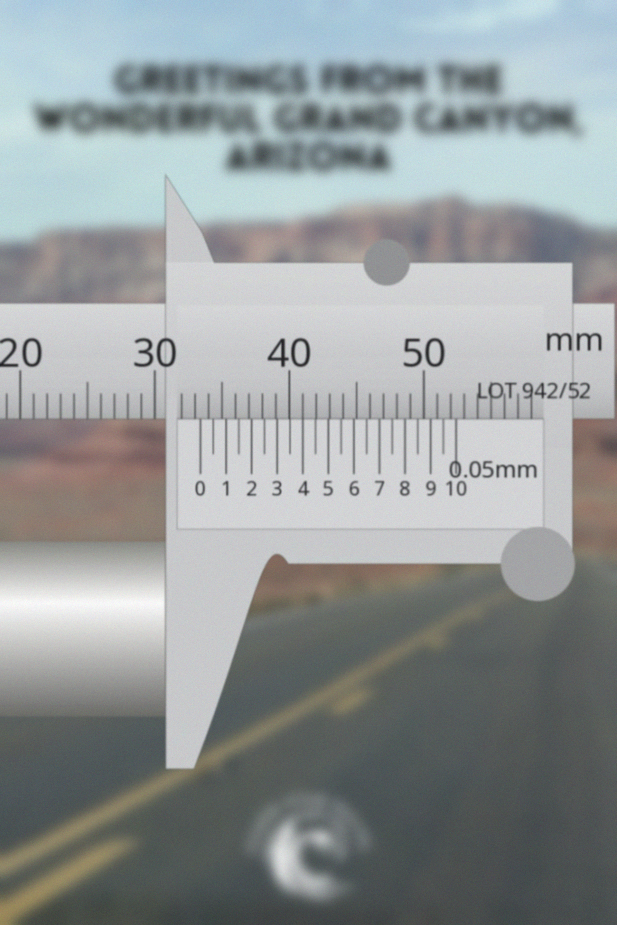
33.4 mm
